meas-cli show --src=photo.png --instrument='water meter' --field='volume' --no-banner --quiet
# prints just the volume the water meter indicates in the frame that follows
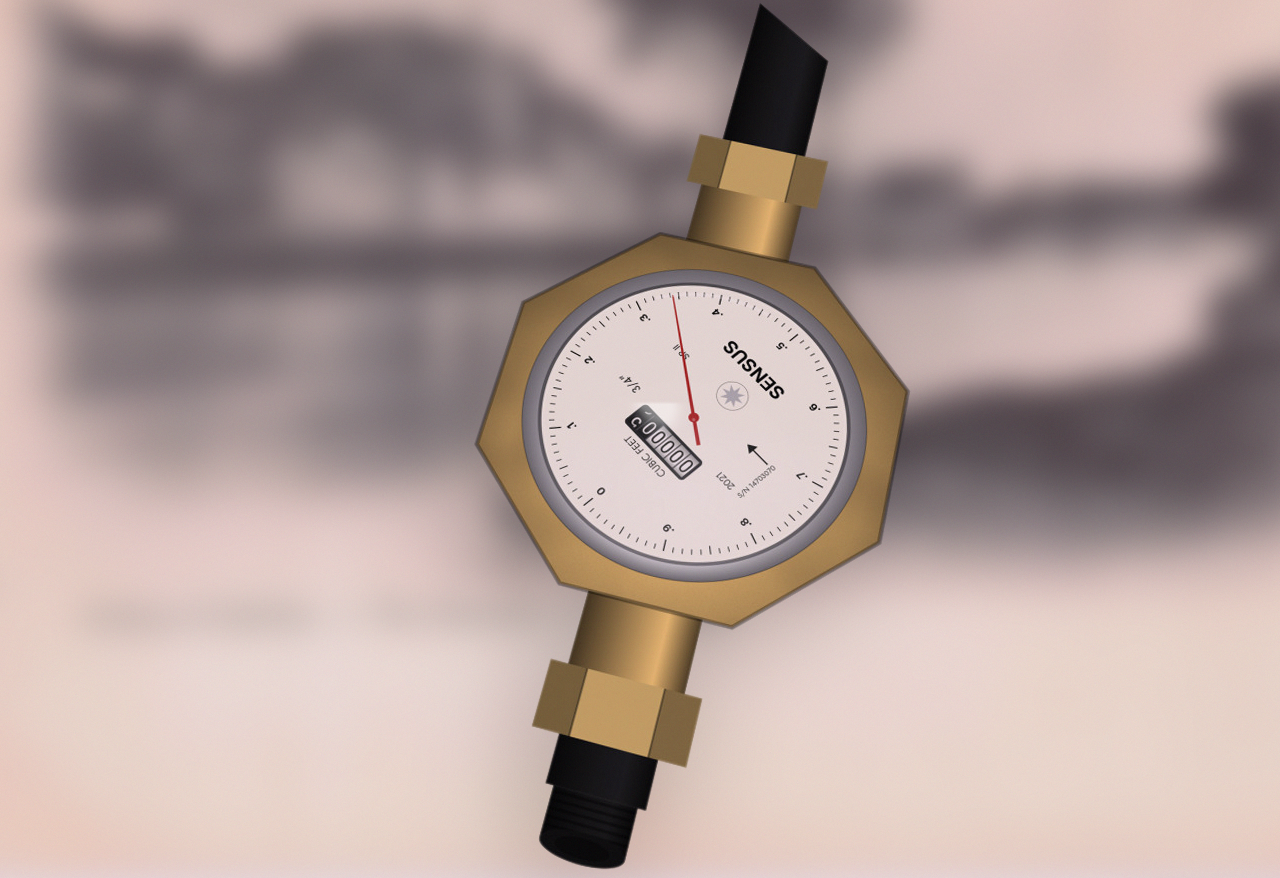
5.34 ft³
